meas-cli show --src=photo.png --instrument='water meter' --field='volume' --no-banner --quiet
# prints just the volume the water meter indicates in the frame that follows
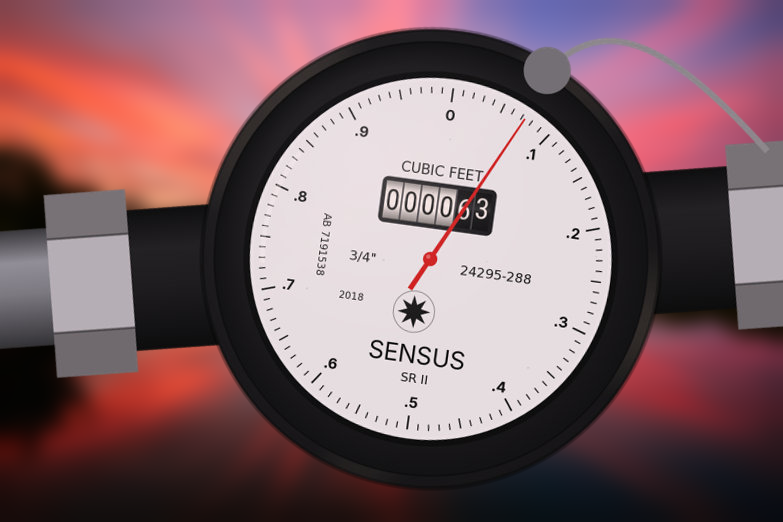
63.07 ft³
